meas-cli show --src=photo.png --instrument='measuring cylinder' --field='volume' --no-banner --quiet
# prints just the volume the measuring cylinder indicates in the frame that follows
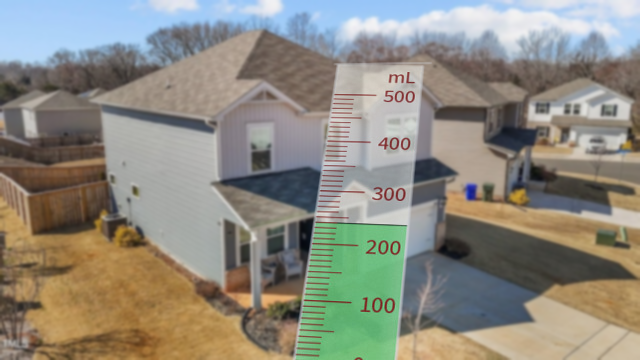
240 mL
